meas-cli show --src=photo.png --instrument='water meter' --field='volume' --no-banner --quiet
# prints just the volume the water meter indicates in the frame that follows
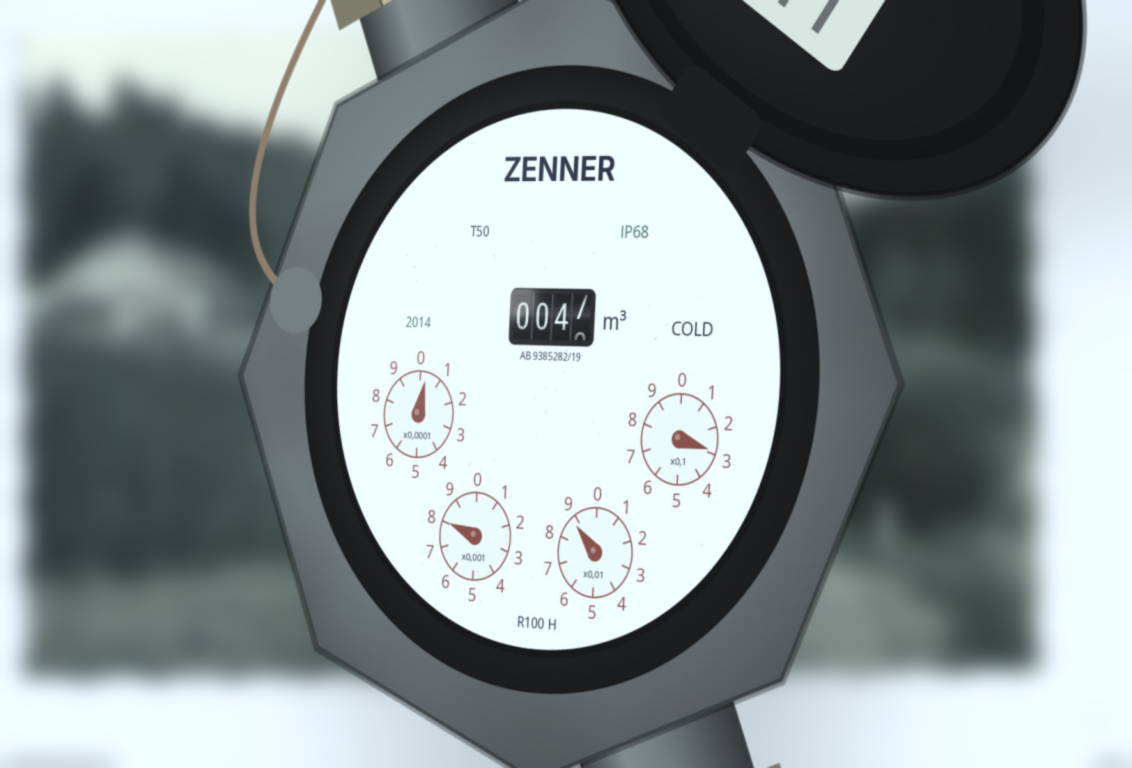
47.2880 m³
